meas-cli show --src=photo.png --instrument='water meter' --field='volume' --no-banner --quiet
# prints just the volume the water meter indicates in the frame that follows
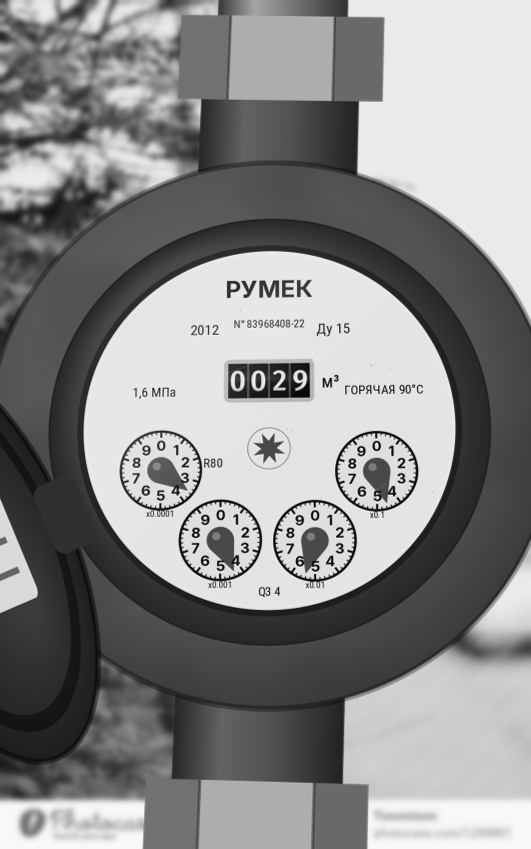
29.4543 m³
